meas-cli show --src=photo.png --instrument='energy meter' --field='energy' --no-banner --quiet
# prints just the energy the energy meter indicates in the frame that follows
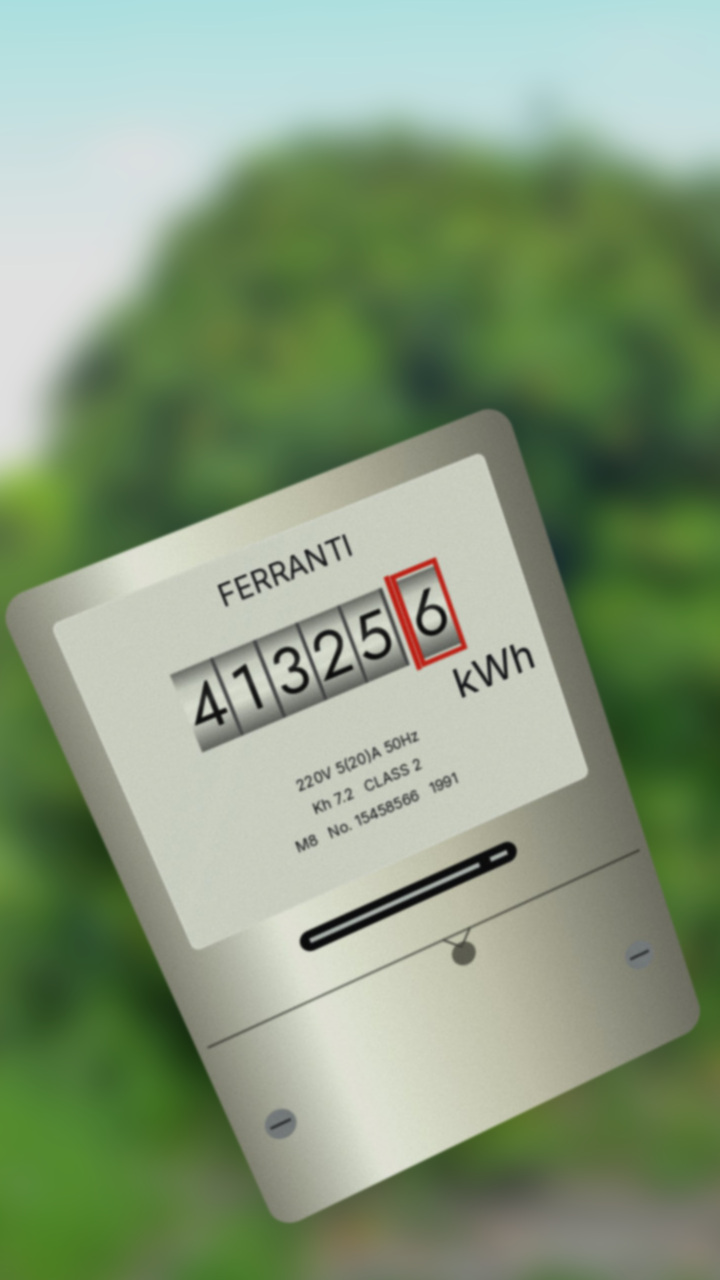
41325.6 kWh
